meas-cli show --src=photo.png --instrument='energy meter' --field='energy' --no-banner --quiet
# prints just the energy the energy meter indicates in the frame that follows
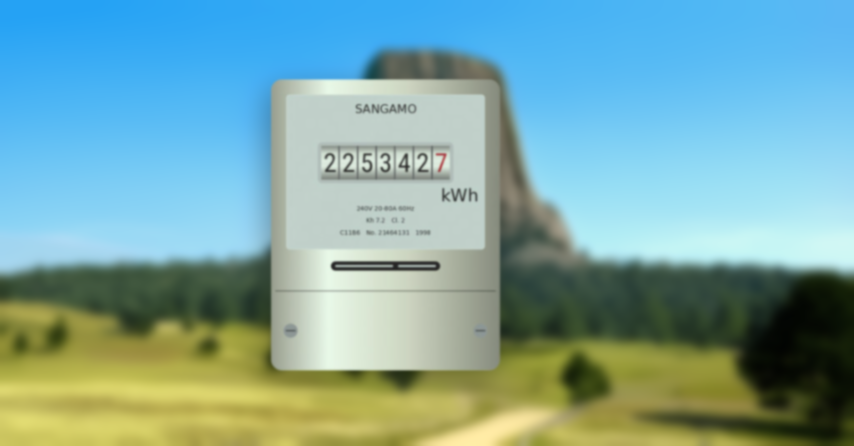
225342.7 kWh
